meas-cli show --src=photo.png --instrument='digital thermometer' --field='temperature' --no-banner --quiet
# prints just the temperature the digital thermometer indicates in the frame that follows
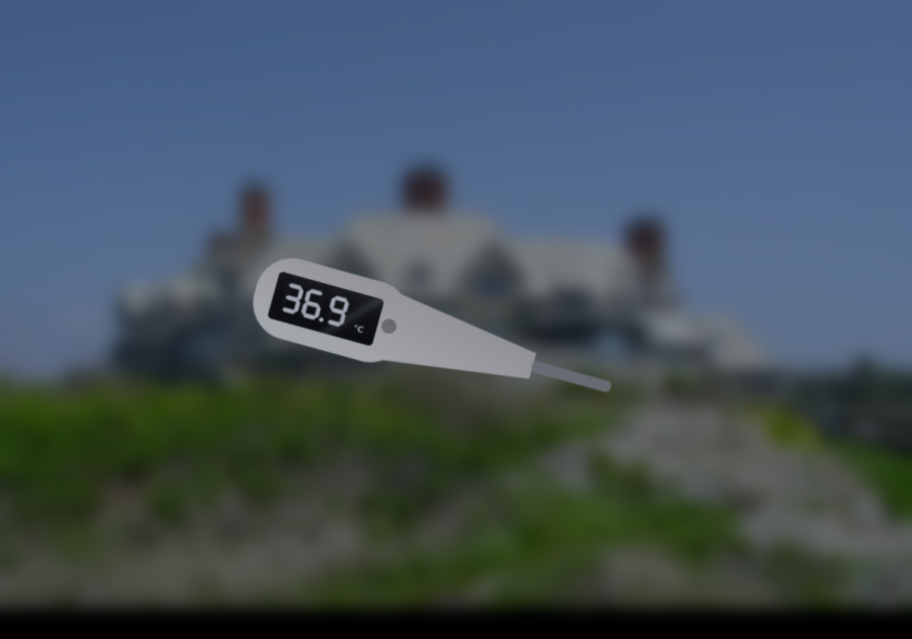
36.9 °C
